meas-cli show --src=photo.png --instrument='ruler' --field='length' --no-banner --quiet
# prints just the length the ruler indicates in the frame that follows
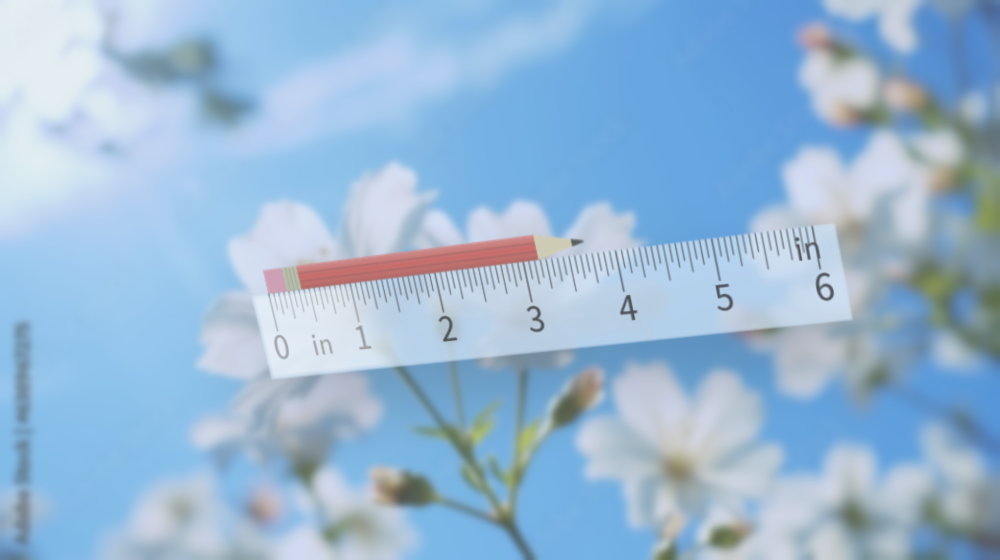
3.6875 in
